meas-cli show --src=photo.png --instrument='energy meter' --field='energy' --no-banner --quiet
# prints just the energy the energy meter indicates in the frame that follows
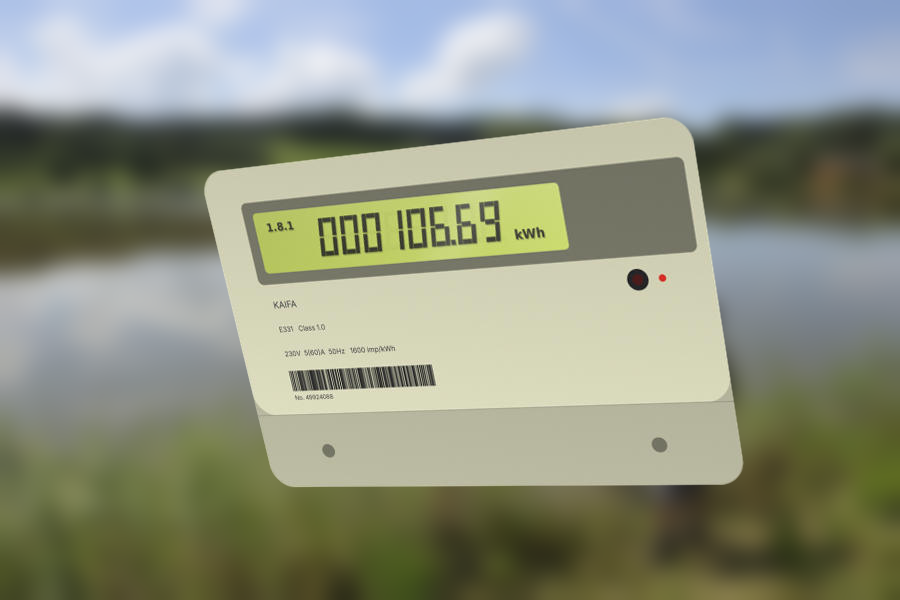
106.69 kWh
